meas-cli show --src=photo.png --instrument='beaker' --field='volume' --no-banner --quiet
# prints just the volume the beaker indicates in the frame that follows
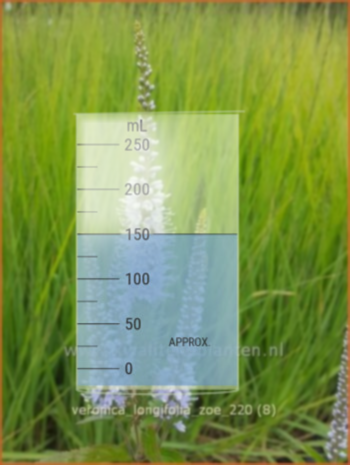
150 mL
